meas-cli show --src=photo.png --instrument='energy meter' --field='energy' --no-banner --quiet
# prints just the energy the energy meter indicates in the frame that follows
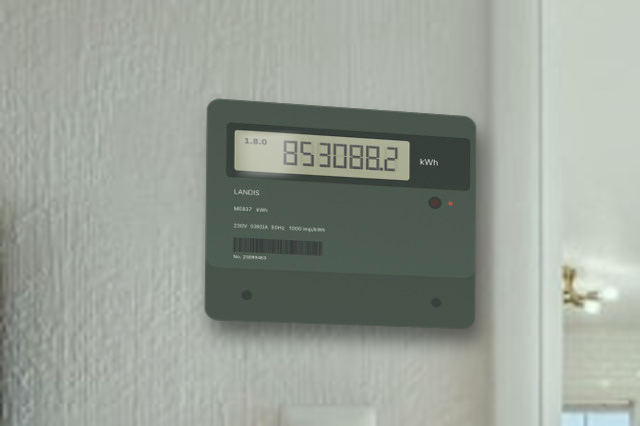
853088.2 kWh
